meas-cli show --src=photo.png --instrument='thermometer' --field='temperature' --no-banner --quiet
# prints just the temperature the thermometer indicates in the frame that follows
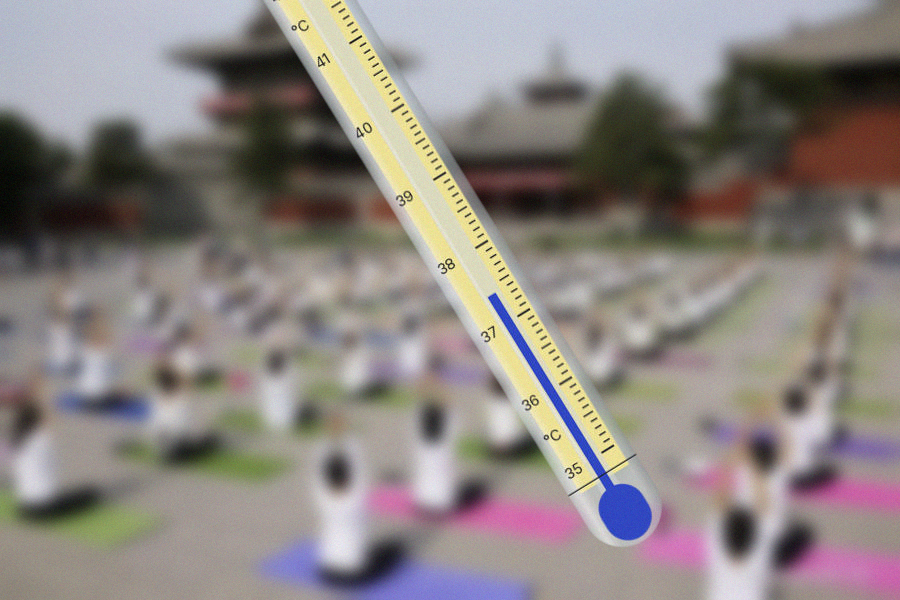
37.4 °C
